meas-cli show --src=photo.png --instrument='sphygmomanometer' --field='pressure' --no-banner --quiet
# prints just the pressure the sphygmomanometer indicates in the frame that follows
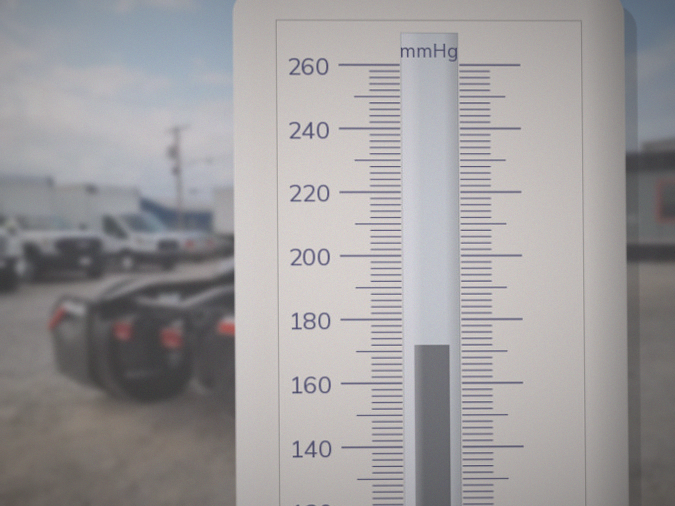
172 mmHg
